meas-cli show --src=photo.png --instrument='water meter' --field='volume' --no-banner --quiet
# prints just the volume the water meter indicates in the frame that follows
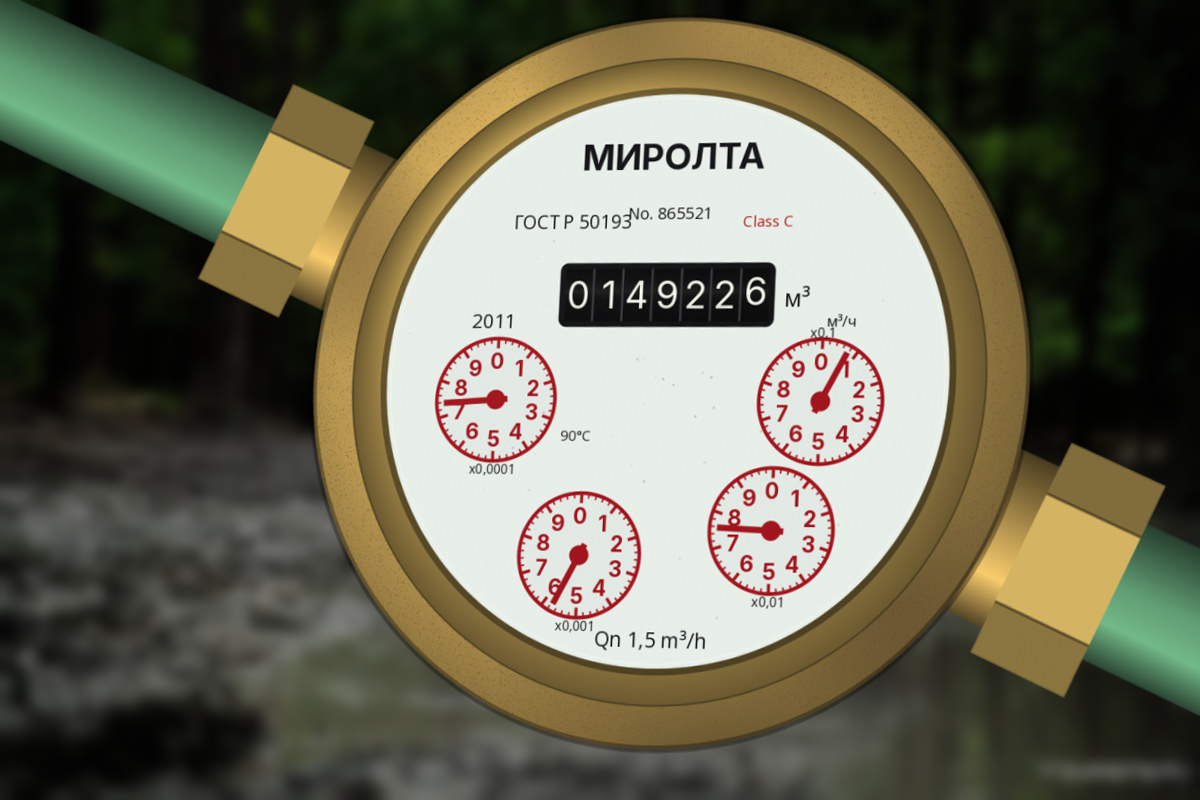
149226.0757 m³
